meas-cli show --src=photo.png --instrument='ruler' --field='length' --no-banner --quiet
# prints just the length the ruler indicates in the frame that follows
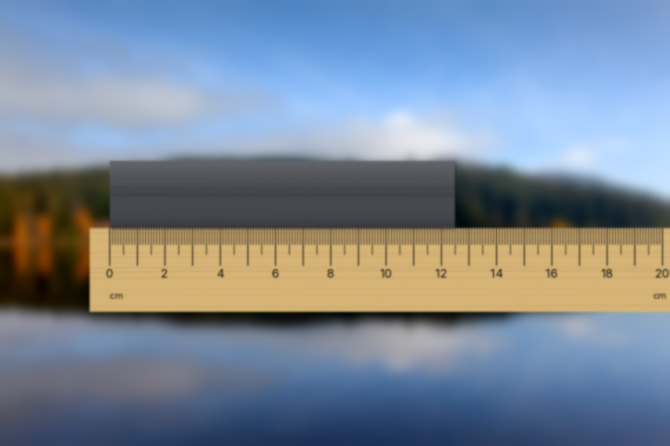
12.5 cm
